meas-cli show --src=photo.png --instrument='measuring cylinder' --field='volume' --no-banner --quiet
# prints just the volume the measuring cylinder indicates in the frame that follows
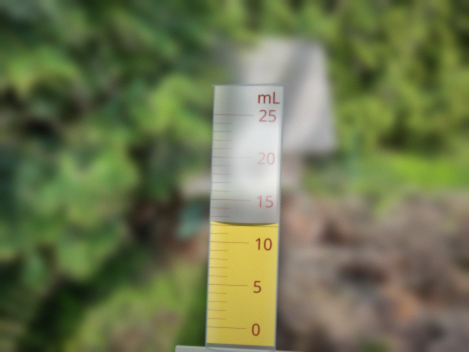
12 mL
